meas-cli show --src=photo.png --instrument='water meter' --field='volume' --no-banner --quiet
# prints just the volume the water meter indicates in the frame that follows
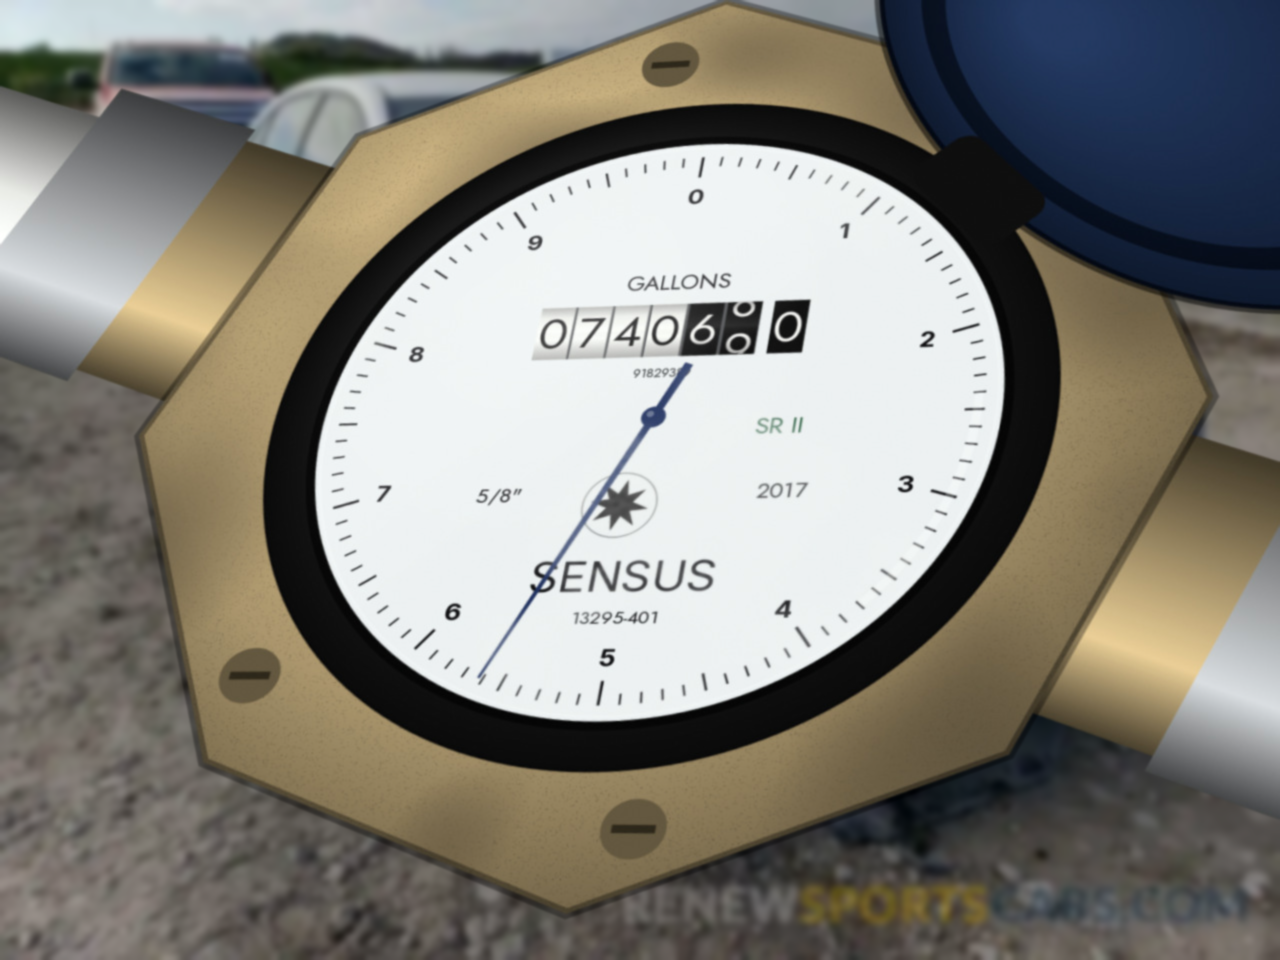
740685.6 gal
